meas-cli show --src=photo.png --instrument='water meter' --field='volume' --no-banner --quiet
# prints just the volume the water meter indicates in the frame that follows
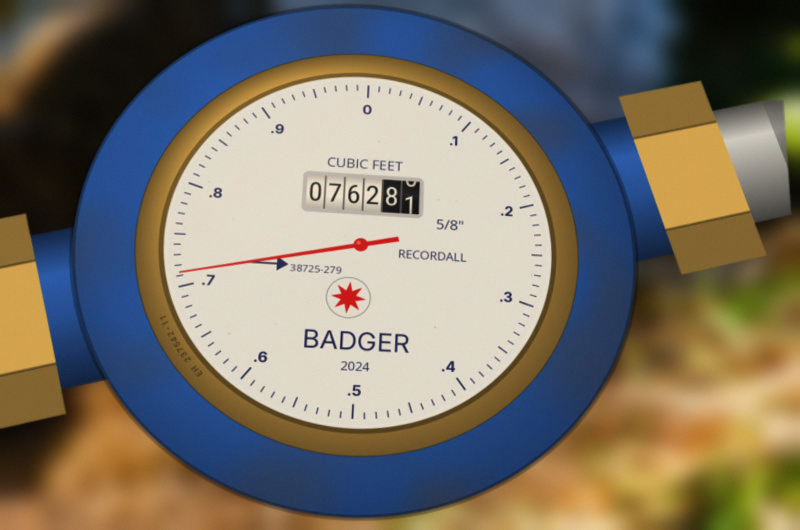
76280.71 ft³
